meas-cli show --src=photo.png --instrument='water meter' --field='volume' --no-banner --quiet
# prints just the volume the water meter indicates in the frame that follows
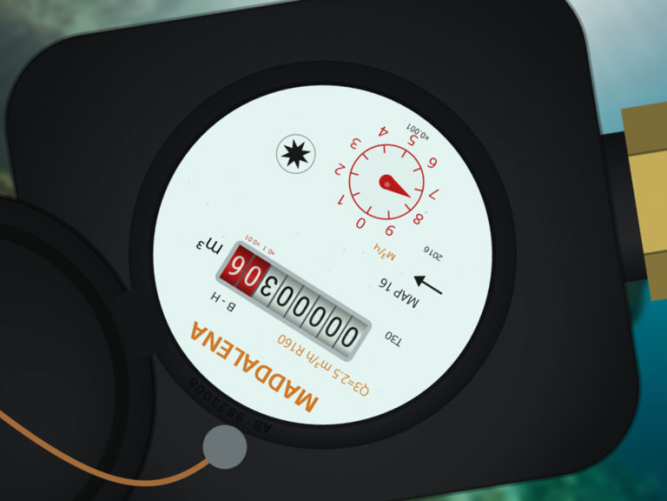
3.067 m³
